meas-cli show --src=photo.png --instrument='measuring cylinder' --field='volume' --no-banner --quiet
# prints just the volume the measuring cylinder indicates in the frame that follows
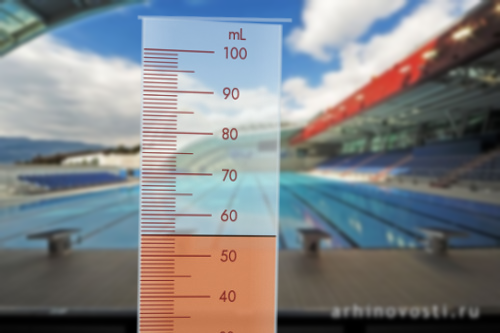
55 mL
